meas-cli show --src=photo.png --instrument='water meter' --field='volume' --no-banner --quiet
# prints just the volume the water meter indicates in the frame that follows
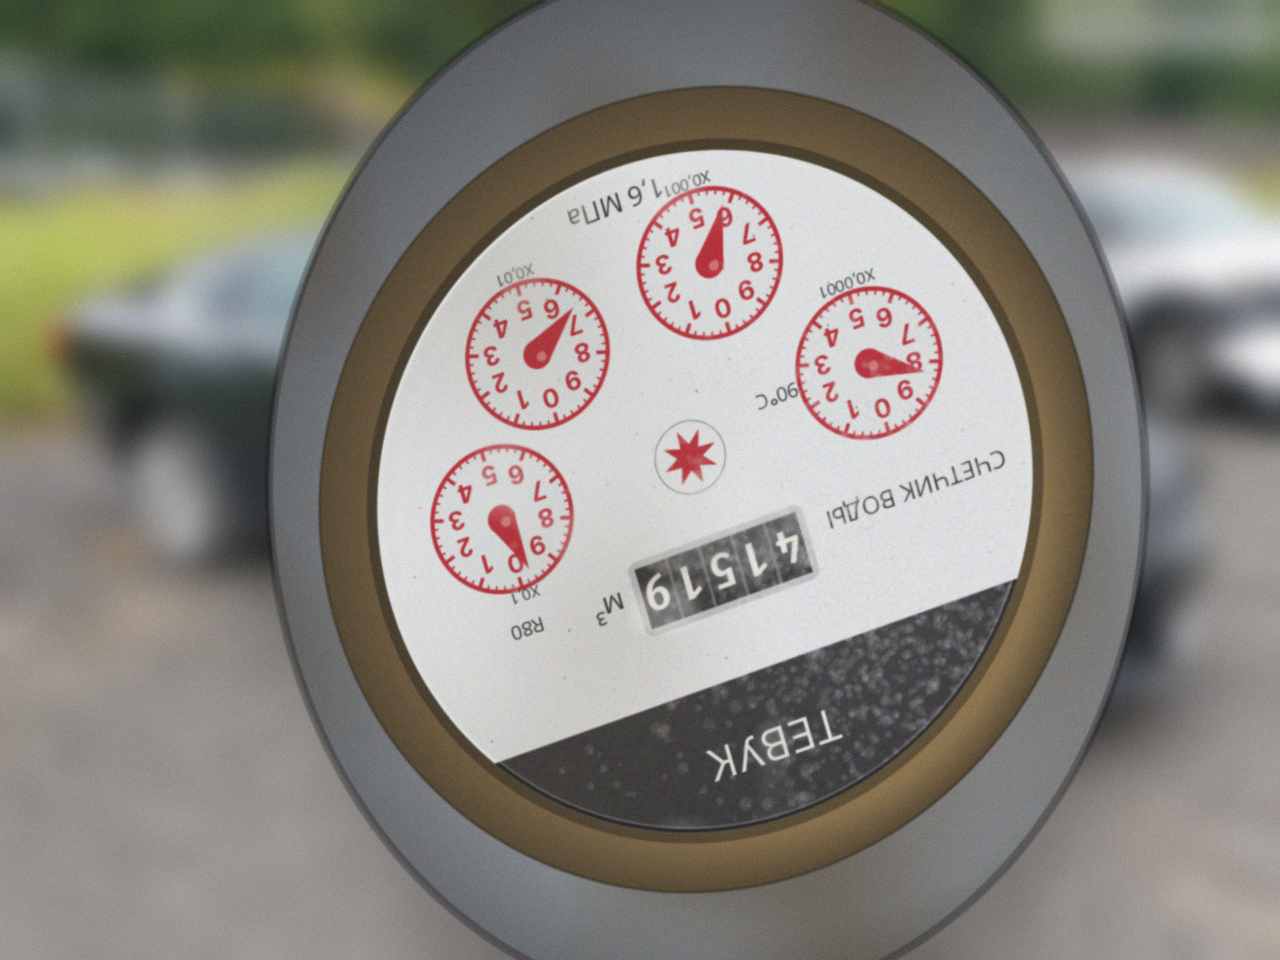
41518.9658 m³
